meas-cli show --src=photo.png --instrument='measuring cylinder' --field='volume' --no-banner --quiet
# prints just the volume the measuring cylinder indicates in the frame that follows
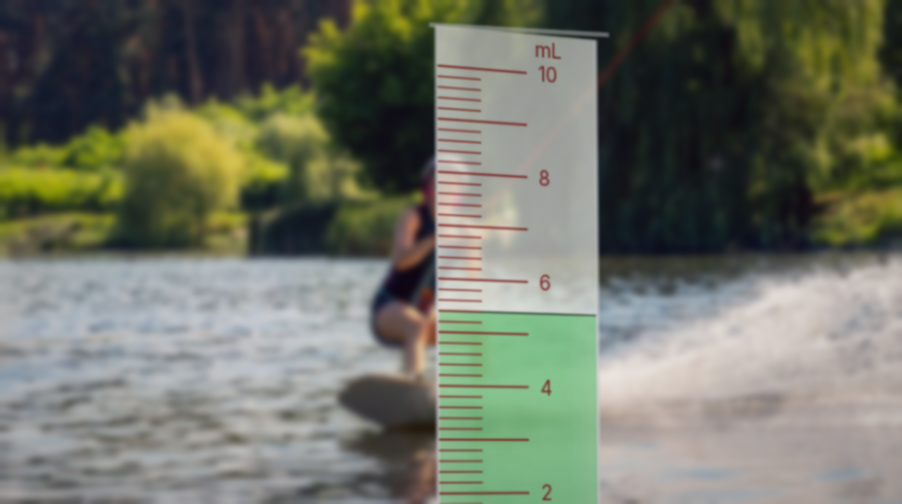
5.4 mL
